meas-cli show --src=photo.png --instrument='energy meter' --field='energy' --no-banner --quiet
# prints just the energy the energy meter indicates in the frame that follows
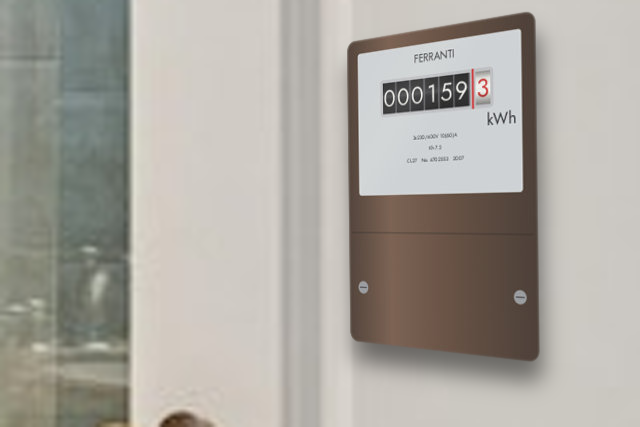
159.3 kWh
